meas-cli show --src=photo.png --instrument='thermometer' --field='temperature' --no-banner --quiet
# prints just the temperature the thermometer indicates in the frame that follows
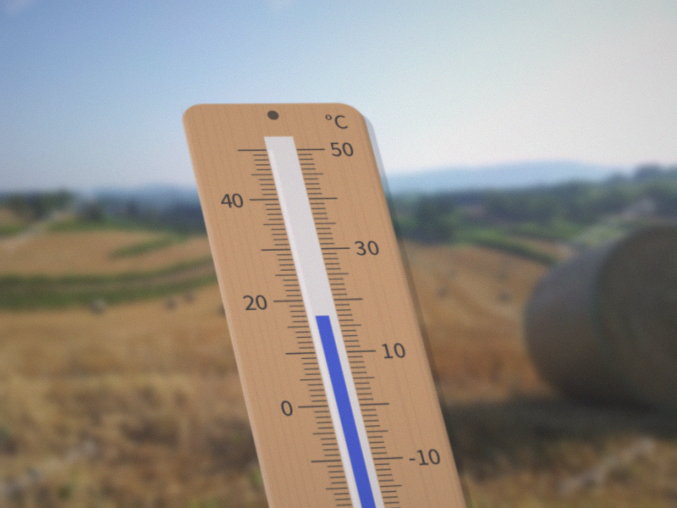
17 °C
